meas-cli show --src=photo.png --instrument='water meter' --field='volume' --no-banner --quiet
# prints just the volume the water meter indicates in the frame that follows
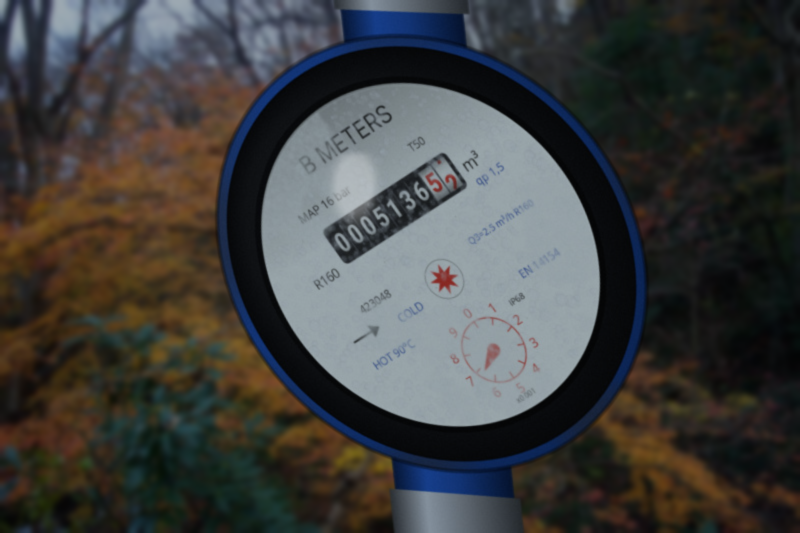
5136.516 m³
